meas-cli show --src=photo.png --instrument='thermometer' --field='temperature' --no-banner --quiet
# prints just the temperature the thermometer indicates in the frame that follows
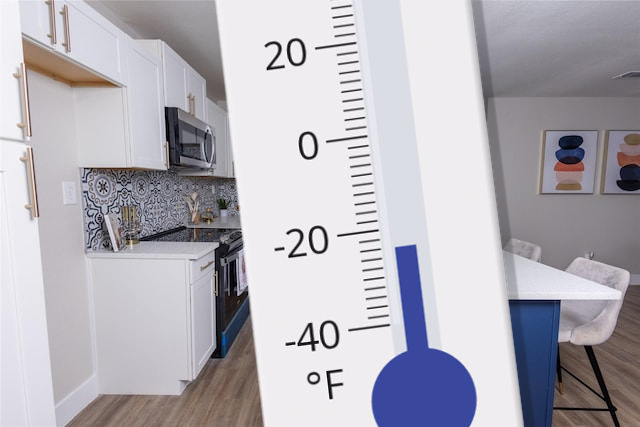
-24 °F
